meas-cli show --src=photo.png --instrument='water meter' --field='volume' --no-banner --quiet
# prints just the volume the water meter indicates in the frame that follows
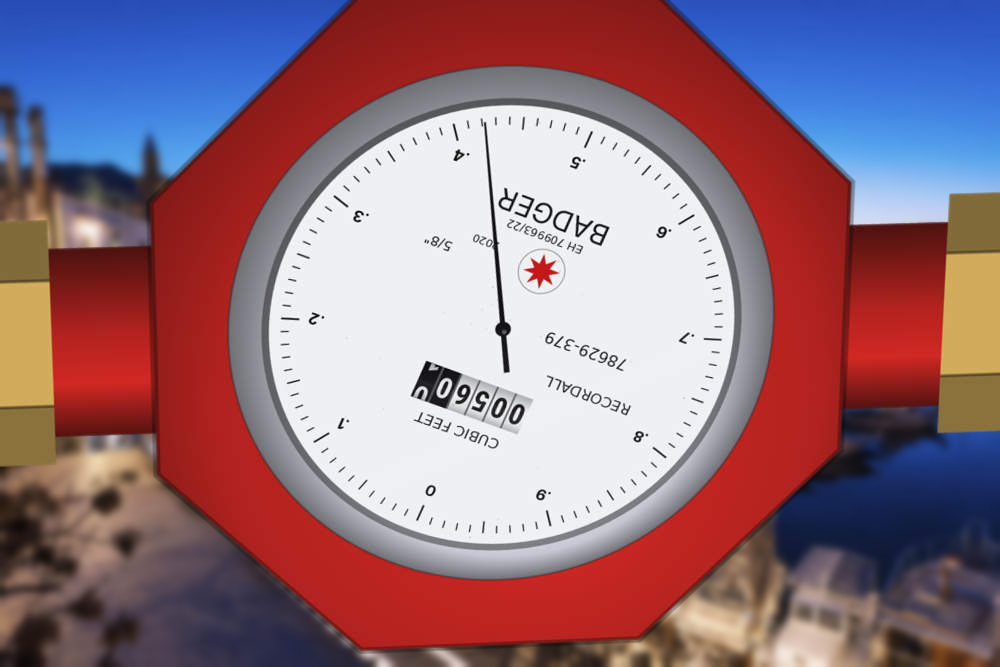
5600.42 ft³
